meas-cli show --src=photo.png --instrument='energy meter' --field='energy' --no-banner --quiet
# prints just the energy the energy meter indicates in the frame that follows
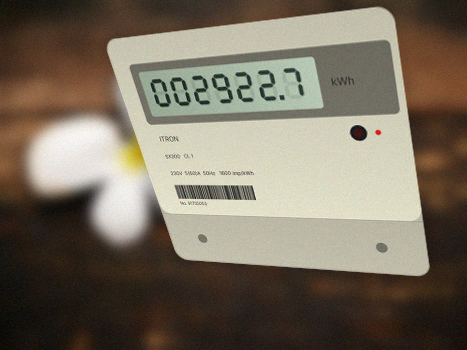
2922.7 kWh
